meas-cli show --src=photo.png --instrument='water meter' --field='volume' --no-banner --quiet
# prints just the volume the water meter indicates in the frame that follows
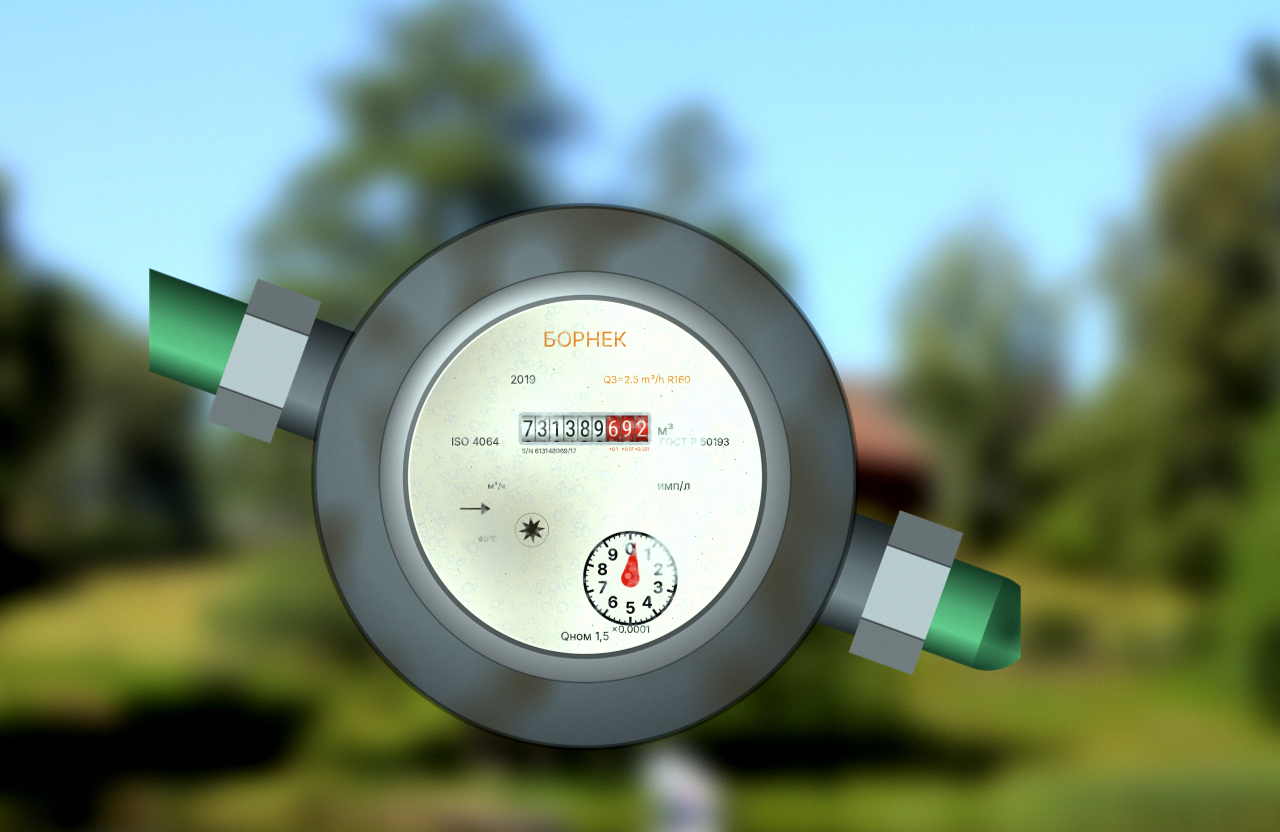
731389.6920 m³
